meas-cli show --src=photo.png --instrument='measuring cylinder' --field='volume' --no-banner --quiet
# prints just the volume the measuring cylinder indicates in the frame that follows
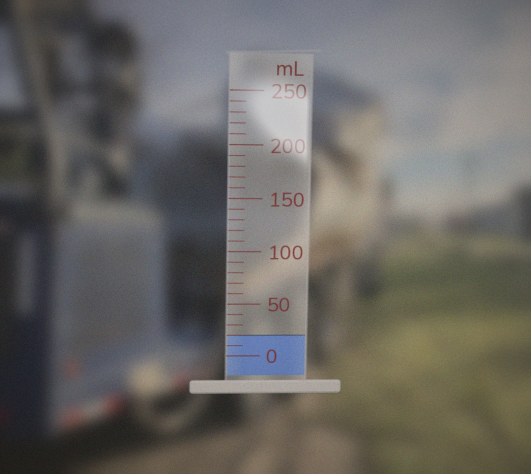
20 mL
